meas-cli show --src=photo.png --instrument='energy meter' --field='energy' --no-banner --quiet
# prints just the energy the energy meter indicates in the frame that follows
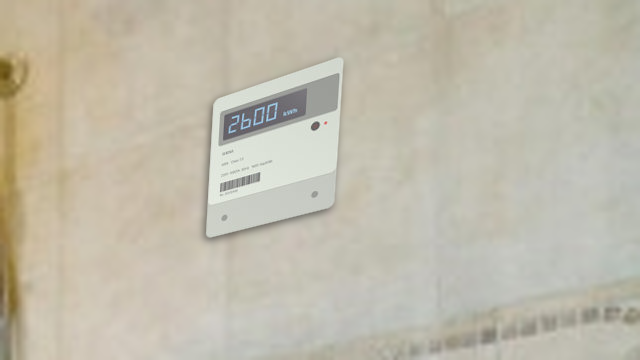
2600 kWh
